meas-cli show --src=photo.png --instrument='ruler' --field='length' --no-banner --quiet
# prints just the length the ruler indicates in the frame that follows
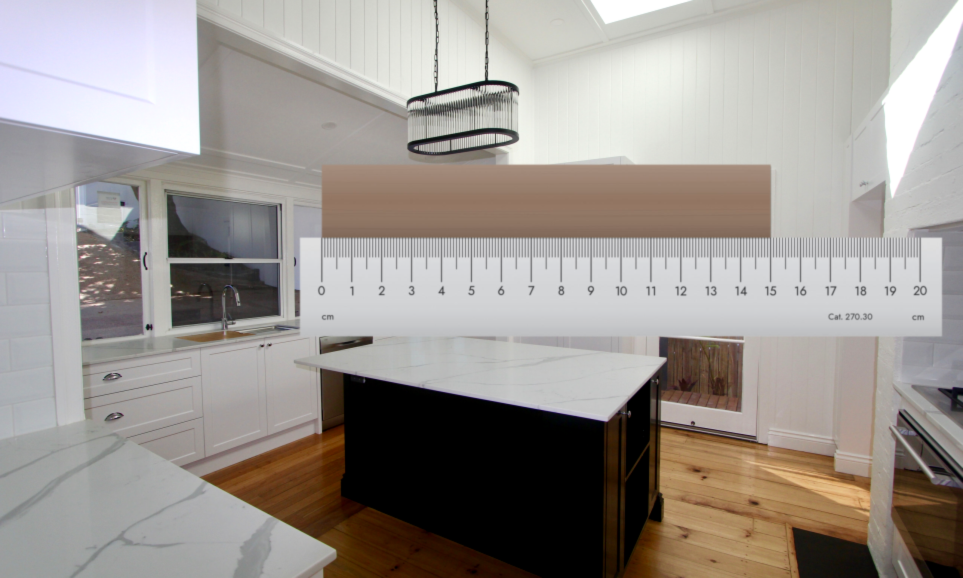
15 cm
